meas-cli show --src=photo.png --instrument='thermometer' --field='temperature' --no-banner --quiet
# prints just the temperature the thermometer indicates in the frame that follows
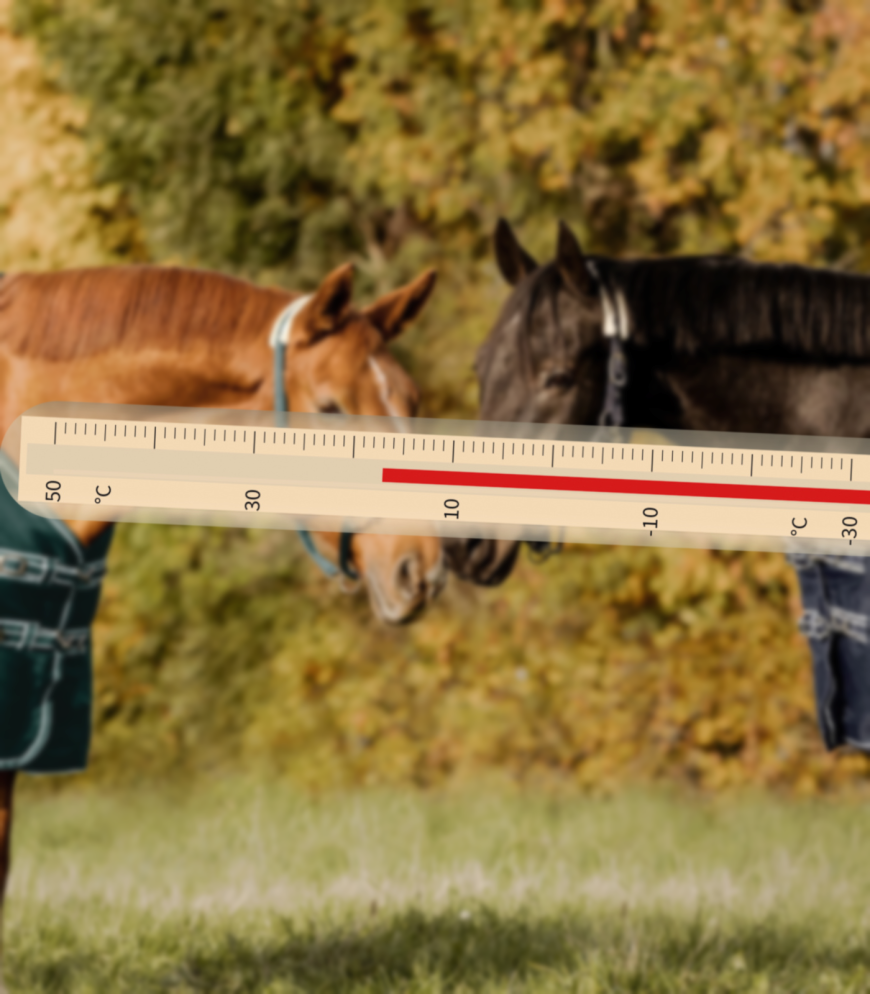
17 °C
